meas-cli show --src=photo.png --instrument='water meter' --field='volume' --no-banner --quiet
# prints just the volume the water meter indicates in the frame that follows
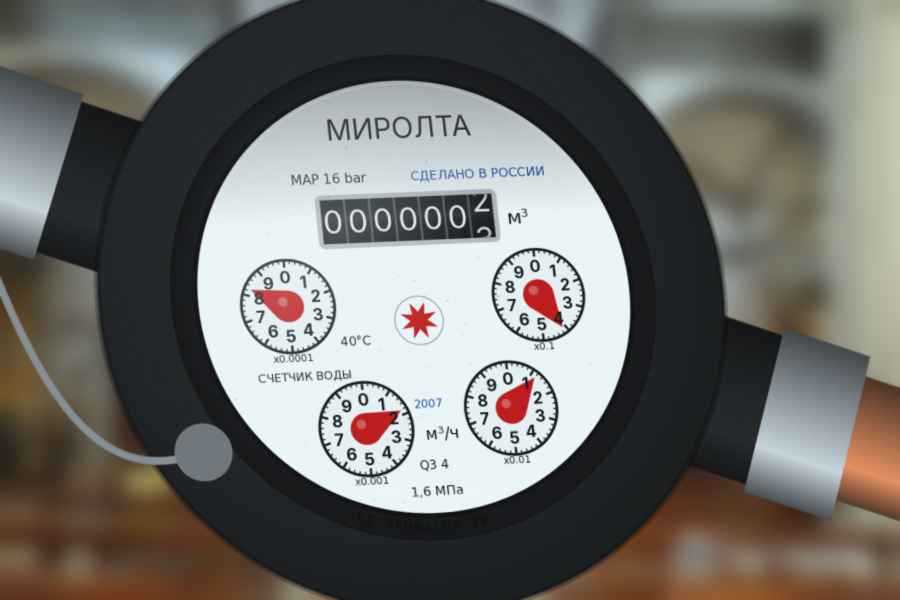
2.4118 m³
